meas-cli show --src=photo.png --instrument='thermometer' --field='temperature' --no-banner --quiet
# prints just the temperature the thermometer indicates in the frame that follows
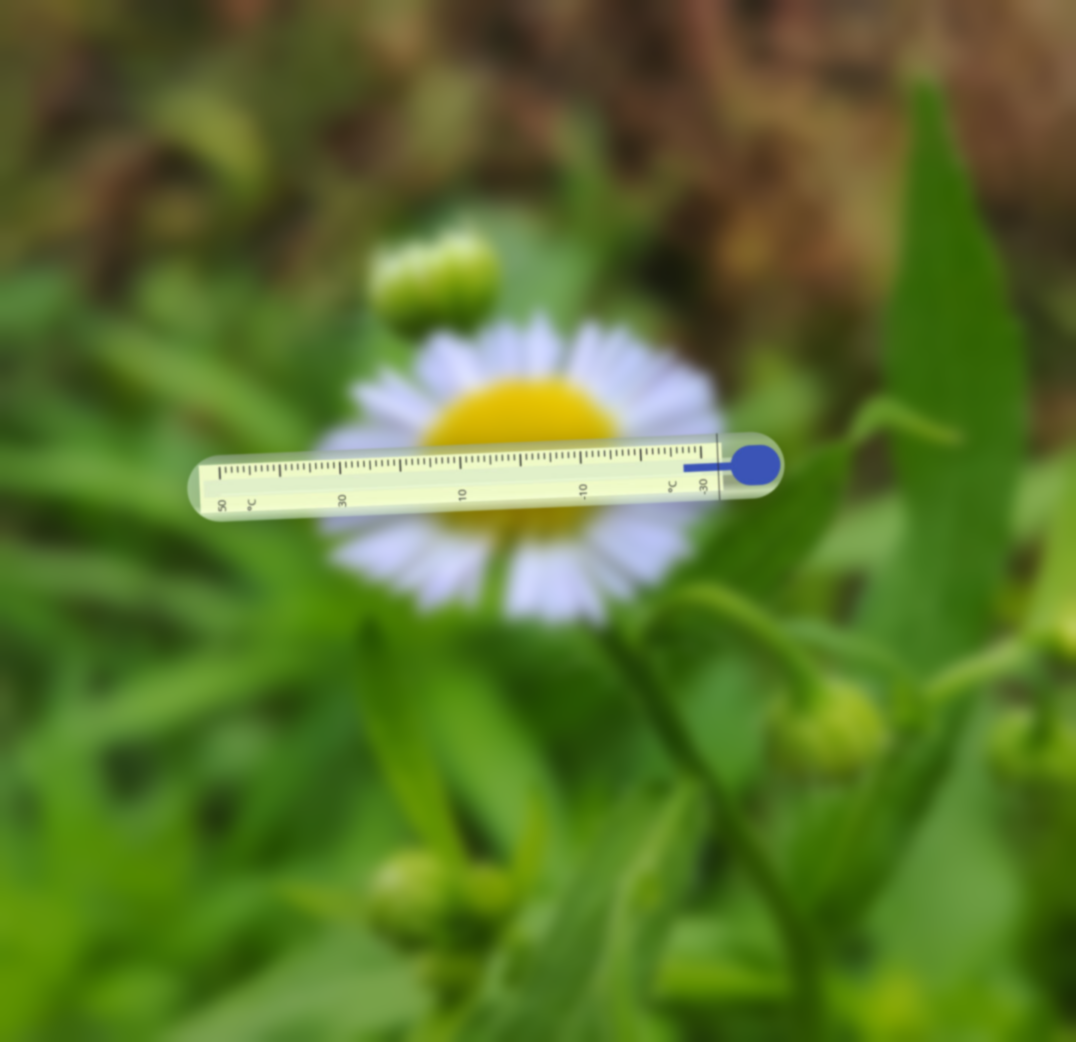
-27 °C
